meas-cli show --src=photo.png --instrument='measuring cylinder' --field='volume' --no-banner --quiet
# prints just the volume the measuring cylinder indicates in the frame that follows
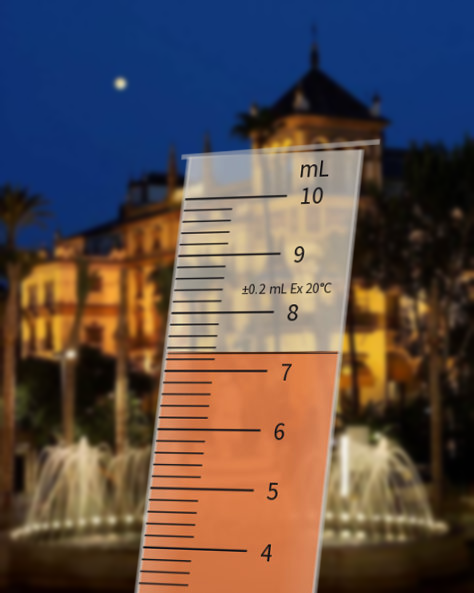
7.3 mL
